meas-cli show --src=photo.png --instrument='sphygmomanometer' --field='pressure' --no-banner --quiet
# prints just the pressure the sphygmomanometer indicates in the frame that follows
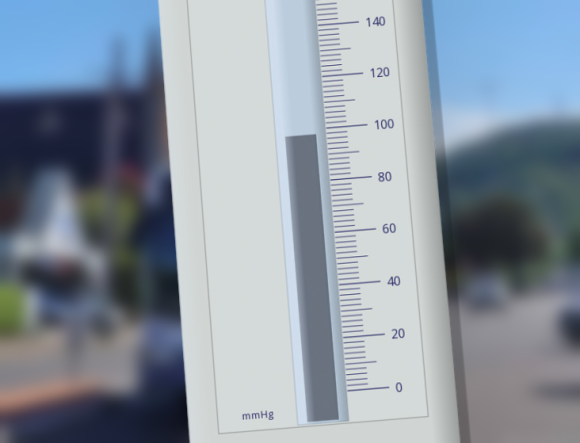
98 mmHg
